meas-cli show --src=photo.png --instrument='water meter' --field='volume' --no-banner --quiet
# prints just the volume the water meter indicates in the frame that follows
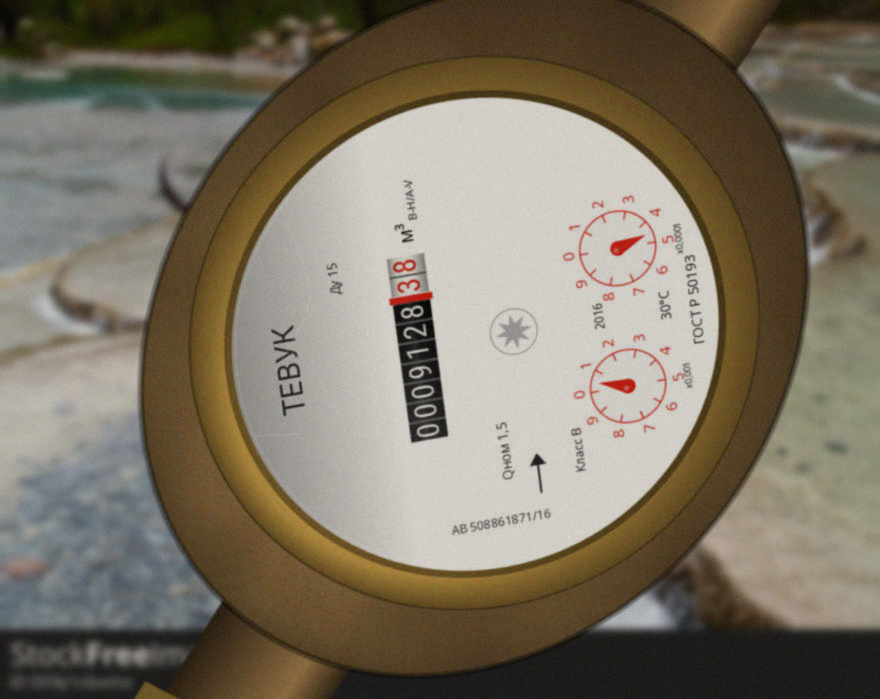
9128.3804 m³
